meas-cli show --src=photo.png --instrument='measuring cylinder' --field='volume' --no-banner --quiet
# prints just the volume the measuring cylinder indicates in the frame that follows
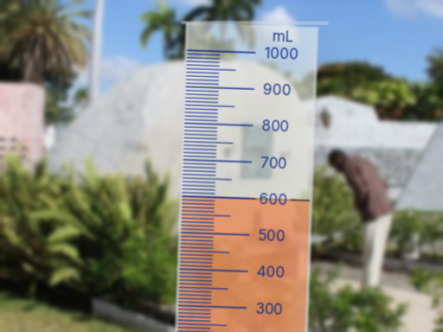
600 mL
